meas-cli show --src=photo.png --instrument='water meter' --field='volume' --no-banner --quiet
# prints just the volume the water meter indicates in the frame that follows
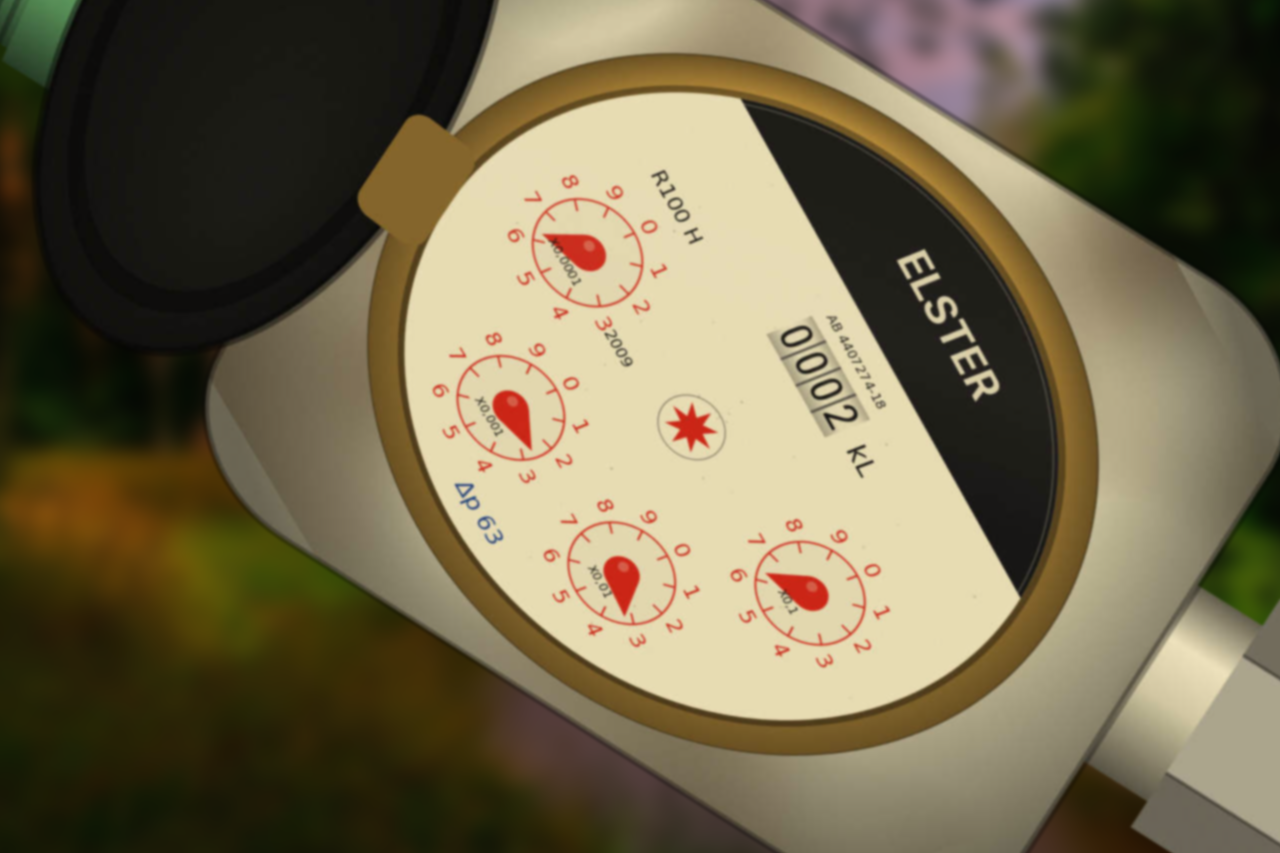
2.6326 kL
